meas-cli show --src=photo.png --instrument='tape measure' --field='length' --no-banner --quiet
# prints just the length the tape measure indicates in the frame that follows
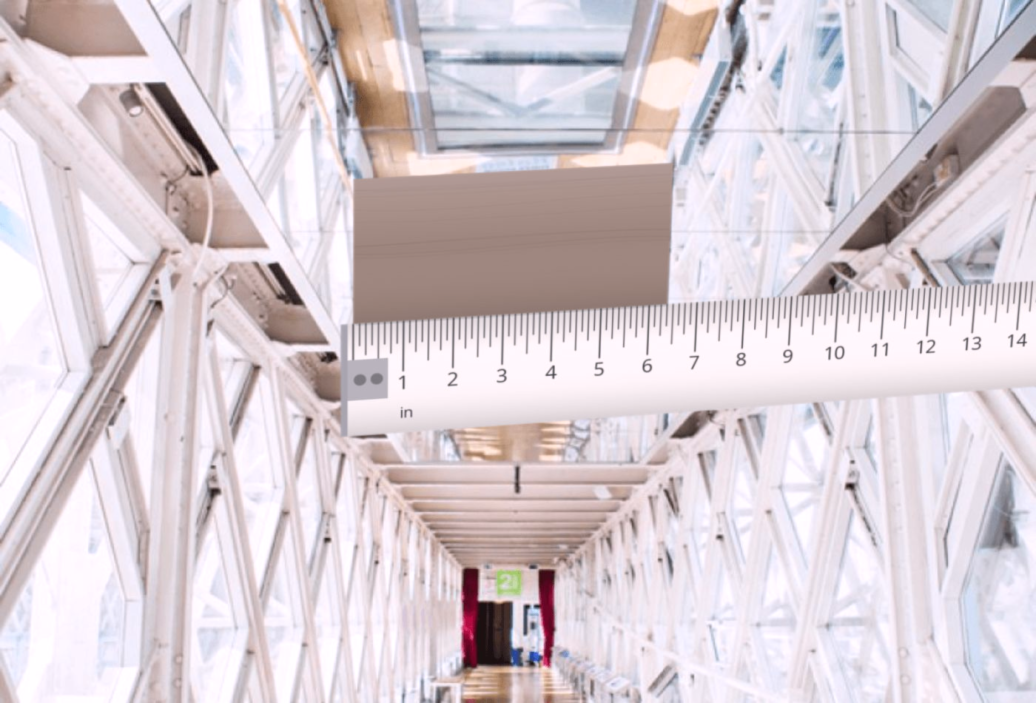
6.375 in
